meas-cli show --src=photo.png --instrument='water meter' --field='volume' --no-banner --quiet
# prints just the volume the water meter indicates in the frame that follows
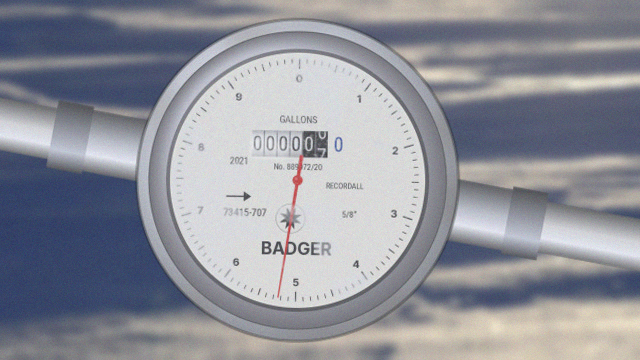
65.2 gal
